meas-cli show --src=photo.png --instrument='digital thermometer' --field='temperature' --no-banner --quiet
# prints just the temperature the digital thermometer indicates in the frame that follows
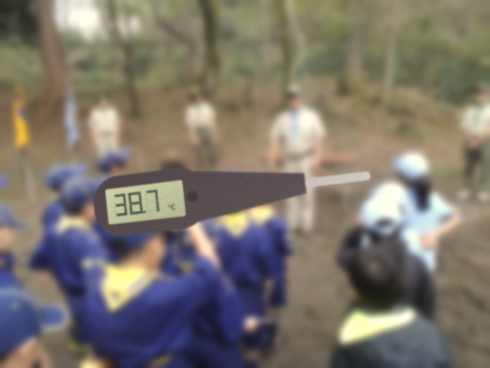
38.7 °C
